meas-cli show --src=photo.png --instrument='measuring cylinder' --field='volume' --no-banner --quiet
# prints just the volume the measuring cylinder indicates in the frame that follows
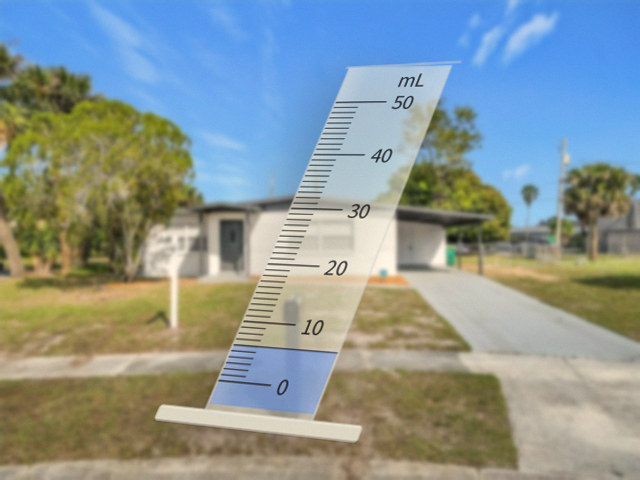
6 mL
